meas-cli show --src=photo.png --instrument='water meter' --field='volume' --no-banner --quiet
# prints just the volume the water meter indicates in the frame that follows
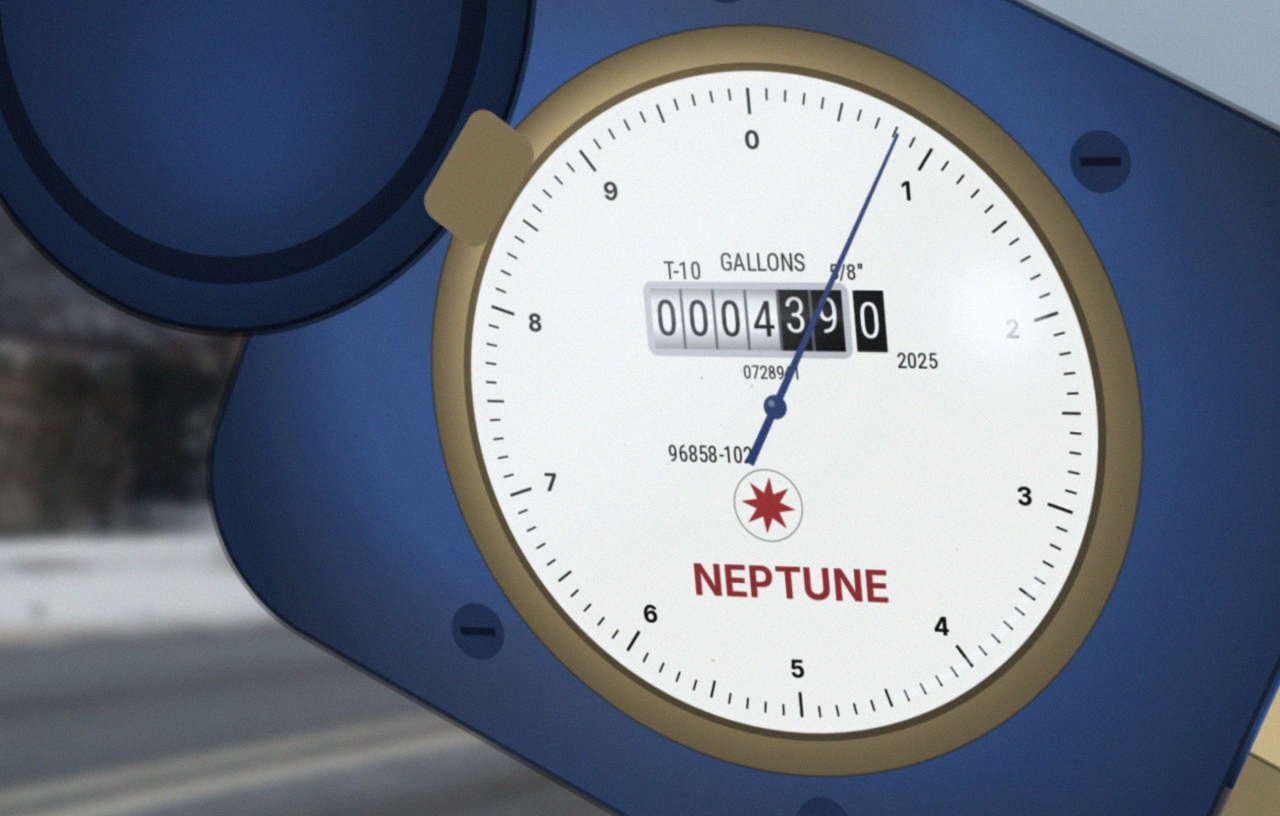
4390.8 gal
